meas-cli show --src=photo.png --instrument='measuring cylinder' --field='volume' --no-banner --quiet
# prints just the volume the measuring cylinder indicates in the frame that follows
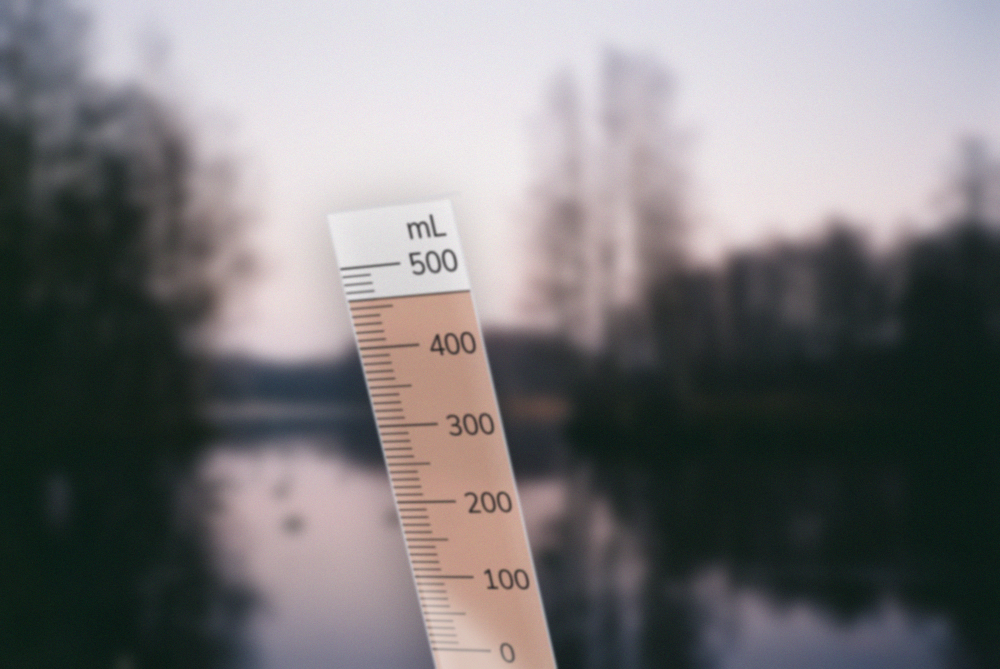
460 mL
